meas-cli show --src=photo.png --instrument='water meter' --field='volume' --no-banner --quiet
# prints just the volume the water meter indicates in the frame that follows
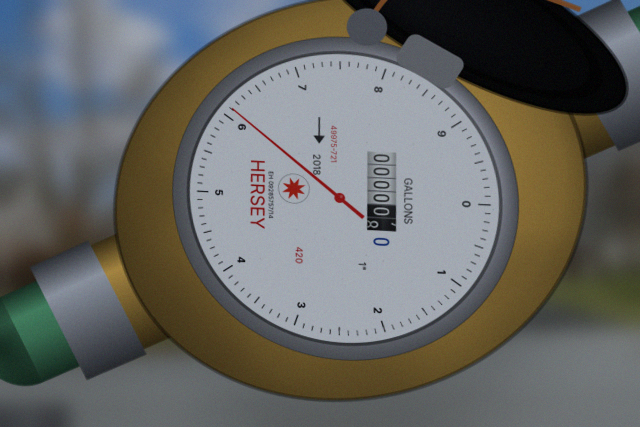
76.1 gal
